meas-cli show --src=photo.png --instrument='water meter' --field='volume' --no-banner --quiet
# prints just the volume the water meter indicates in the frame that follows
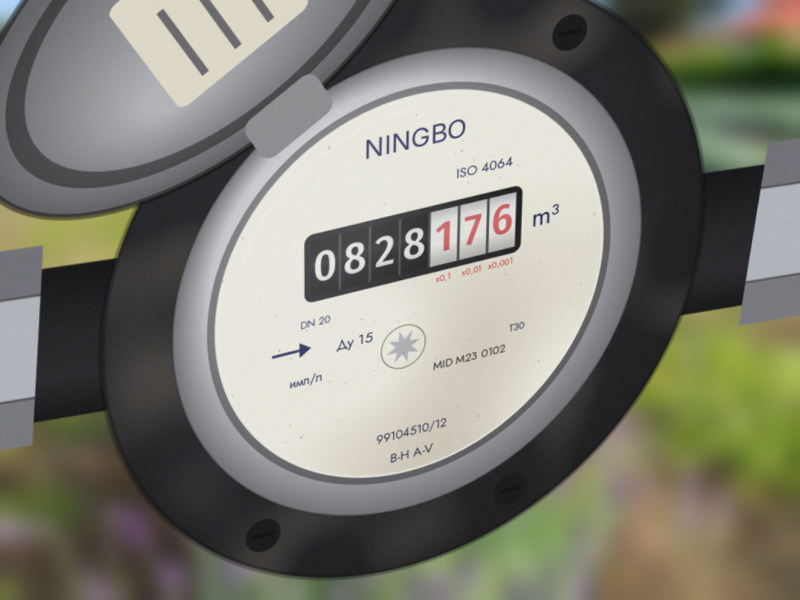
828.176 m³
